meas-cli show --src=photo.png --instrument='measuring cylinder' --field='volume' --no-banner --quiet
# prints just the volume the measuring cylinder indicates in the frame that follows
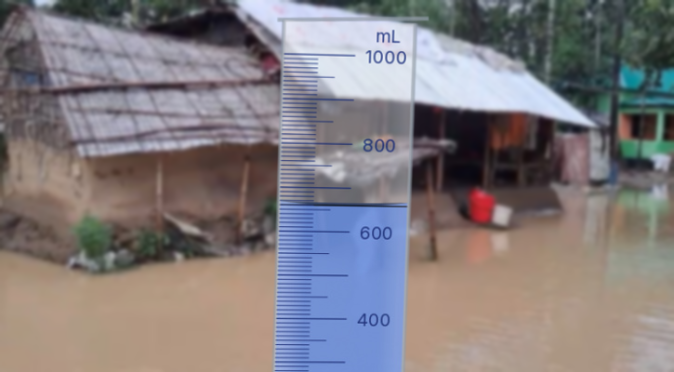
660 mL
